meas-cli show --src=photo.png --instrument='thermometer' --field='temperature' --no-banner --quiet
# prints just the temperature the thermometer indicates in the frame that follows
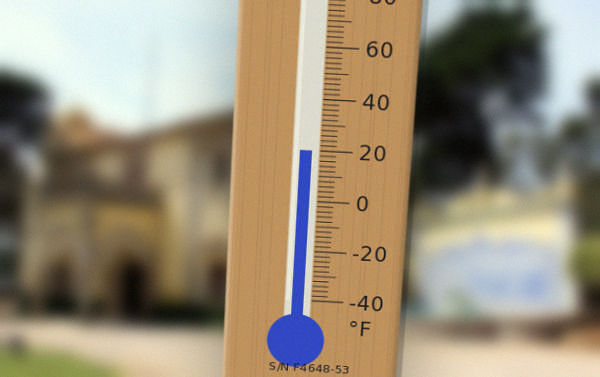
20 °F
